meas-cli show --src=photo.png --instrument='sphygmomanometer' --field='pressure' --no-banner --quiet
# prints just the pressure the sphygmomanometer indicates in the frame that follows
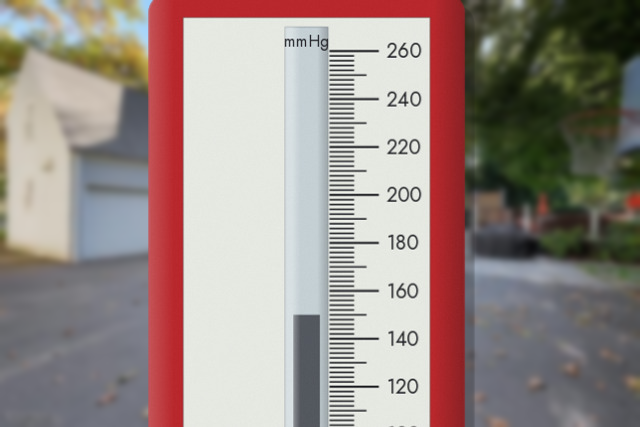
150 mmHg
